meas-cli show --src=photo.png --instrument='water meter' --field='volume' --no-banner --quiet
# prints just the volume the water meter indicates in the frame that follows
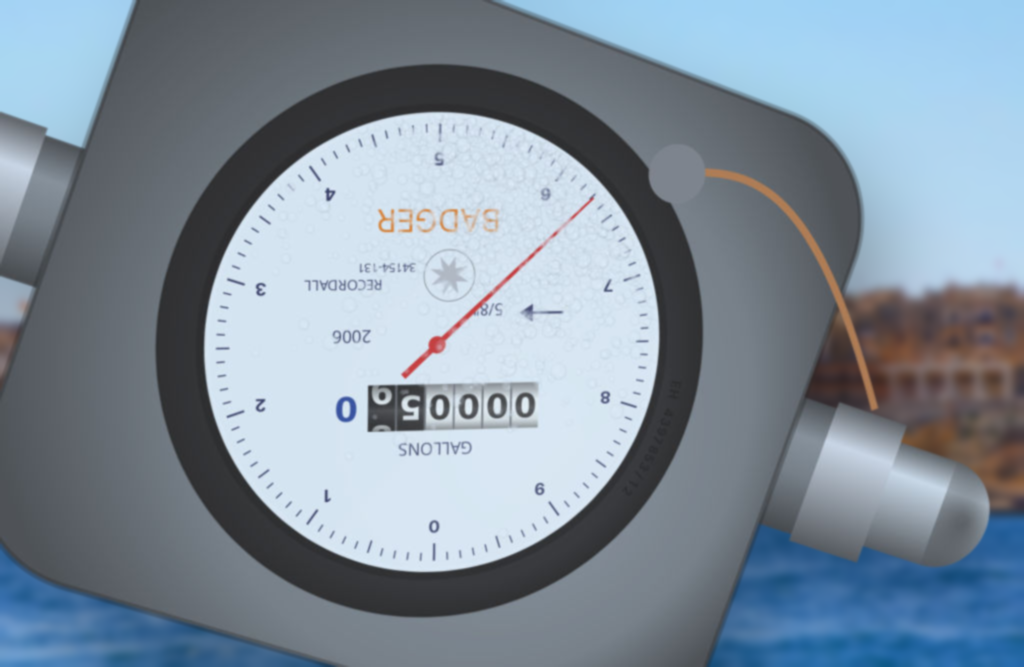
586.3 gal
